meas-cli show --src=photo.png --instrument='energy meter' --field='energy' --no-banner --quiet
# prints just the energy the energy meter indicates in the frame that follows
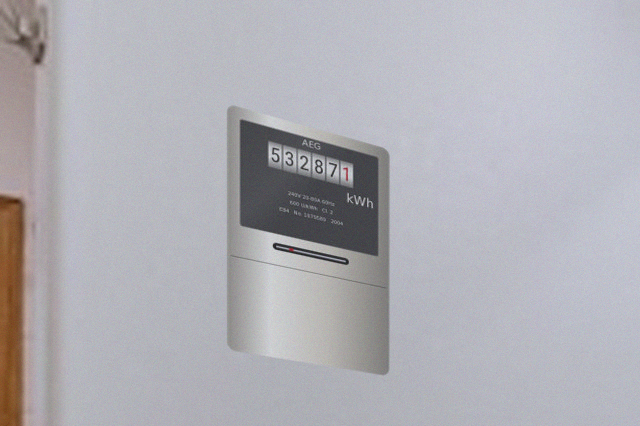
53287.1 kWh
